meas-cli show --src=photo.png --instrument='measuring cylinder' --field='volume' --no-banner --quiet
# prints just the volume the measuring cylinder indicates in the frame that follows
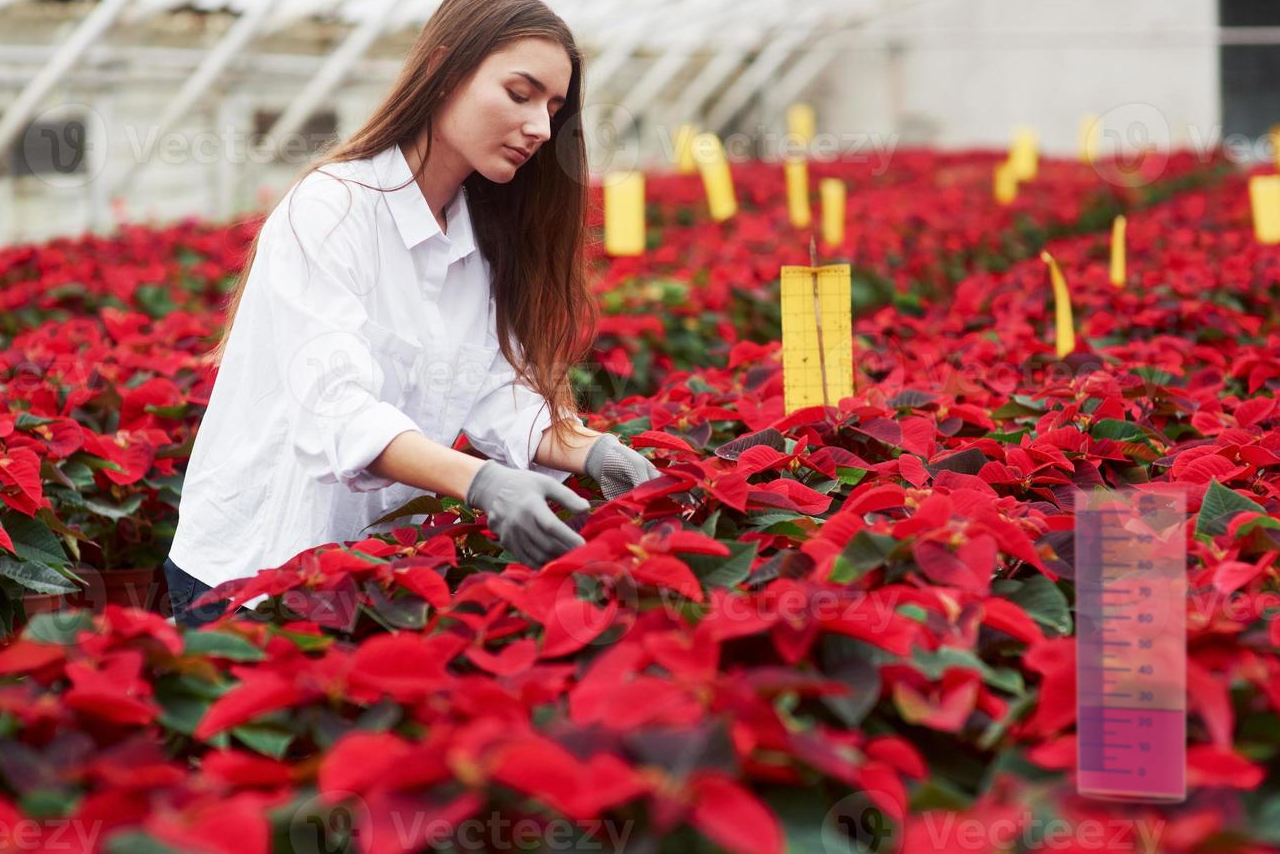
25 mL
